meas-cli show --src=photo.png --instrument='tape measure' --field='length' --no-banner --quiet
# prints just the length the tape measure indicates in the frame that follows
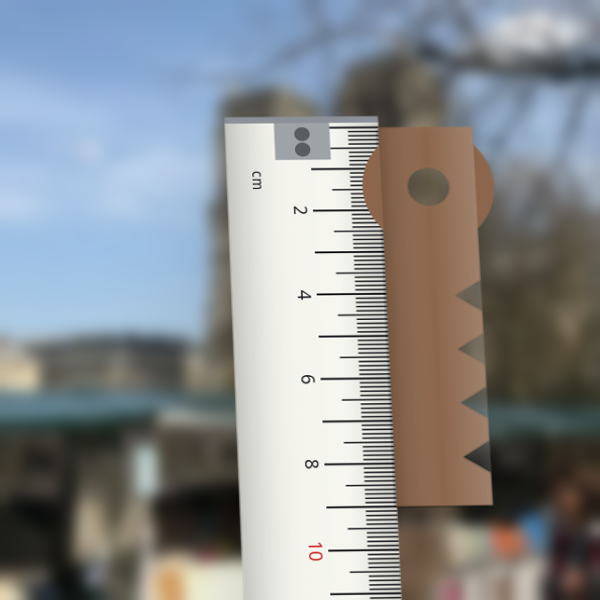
9 cm
